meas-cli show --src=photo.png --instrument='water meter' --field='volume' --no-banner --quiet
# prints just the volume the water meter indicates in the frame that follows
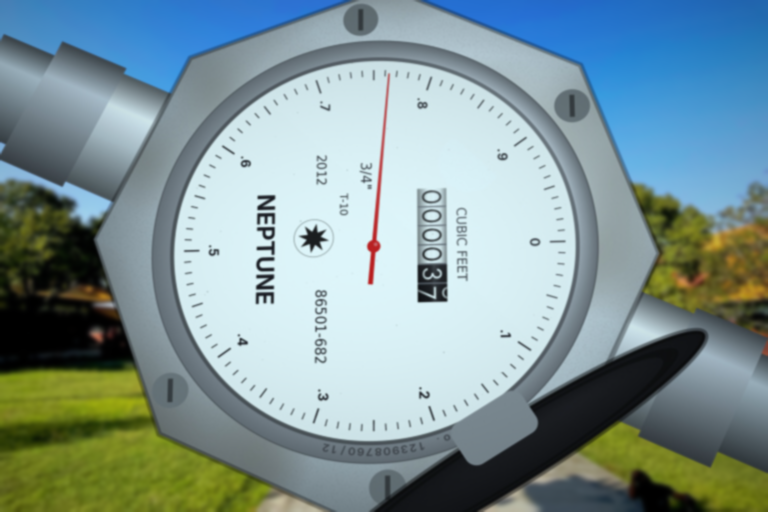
36.76 ft³
